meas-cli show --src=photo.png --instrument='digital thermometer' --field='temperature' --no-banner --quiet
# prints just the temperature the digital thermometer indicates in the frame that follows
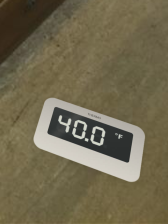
40.0 °F
